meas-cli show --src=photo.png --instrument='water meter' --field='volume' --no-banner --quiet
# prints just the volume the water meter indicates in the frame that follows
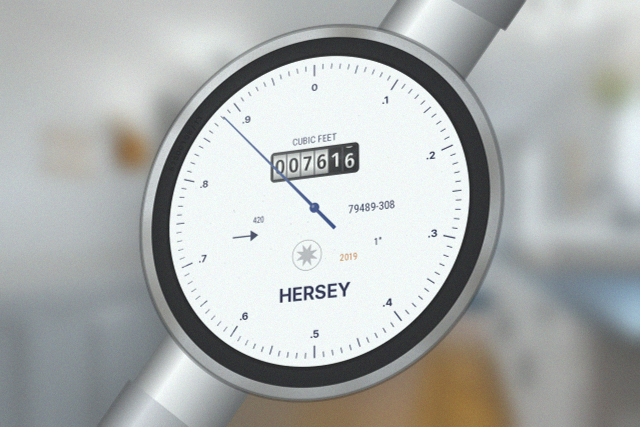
7615.88 ft³
